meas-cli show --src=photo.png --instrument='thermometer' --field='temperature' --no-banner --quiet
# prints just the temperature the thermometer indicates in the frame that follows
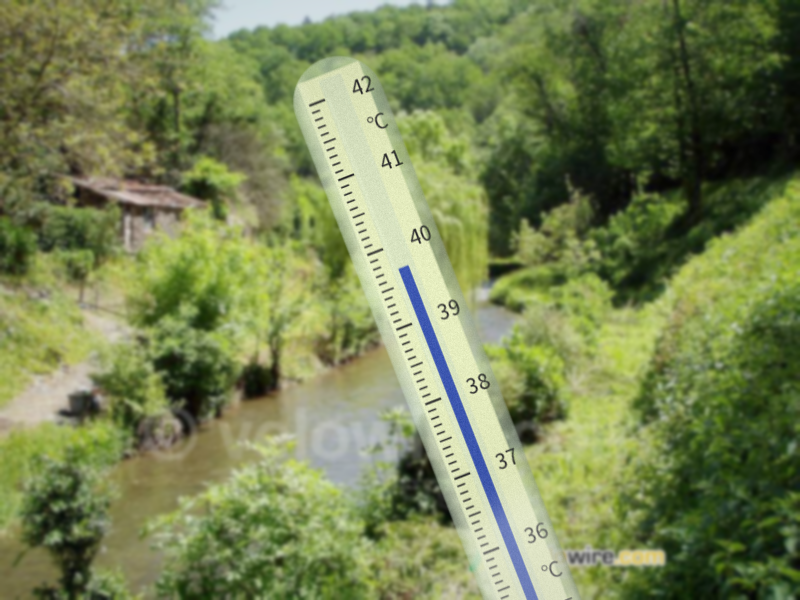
39.7 °C
